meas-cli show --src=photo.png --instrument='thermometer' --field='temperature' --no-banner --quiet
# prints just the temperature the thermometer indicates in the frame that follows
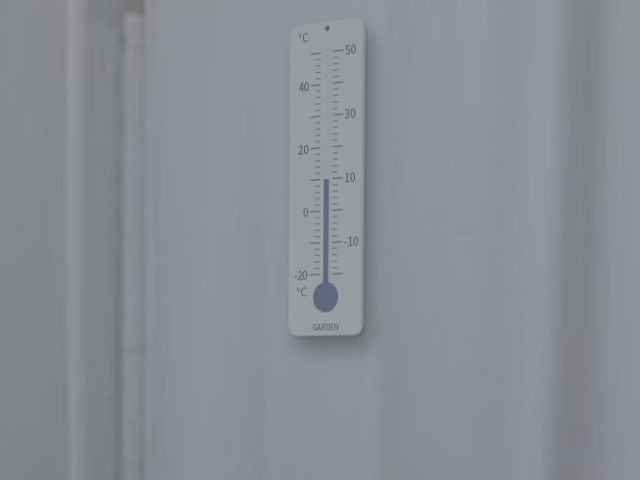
10 °C
